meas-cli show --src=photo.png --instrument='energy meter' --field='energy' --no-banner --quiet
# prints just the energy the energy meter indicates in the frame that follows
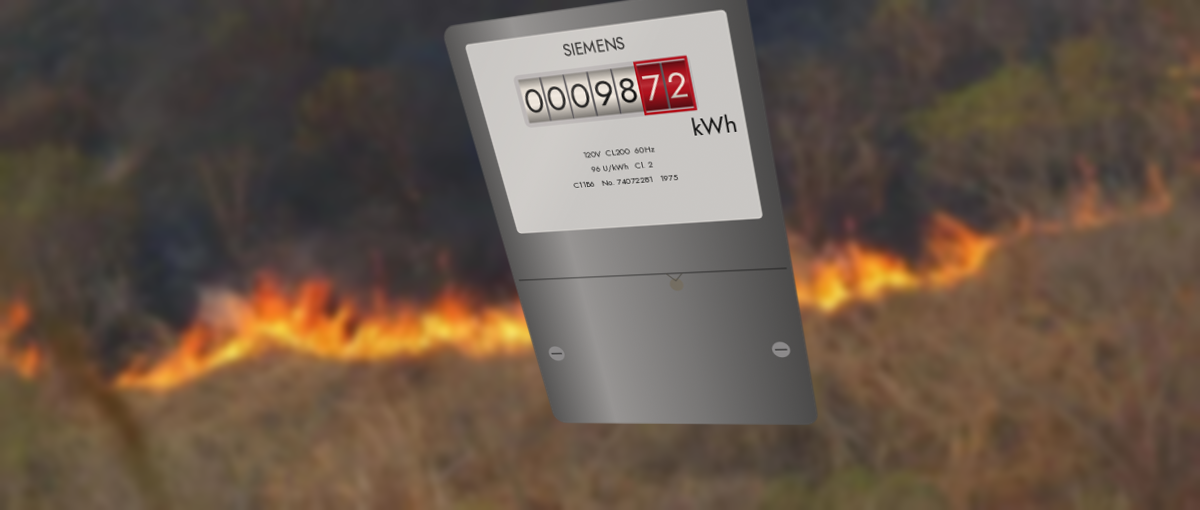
98.72 kWh
